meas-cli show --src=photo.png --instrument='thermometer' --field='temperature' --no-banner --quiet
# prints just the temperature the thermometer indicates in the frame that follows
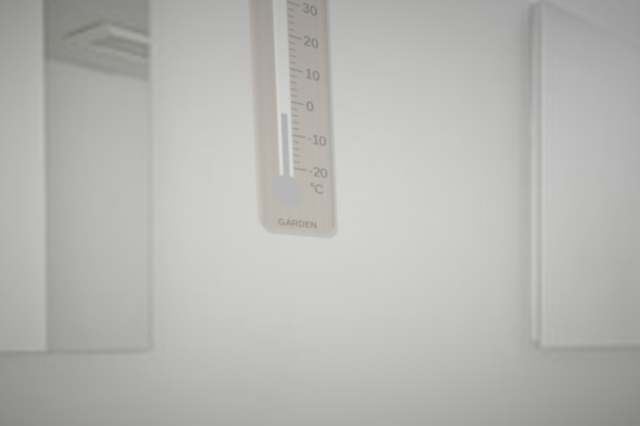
-4 °C
